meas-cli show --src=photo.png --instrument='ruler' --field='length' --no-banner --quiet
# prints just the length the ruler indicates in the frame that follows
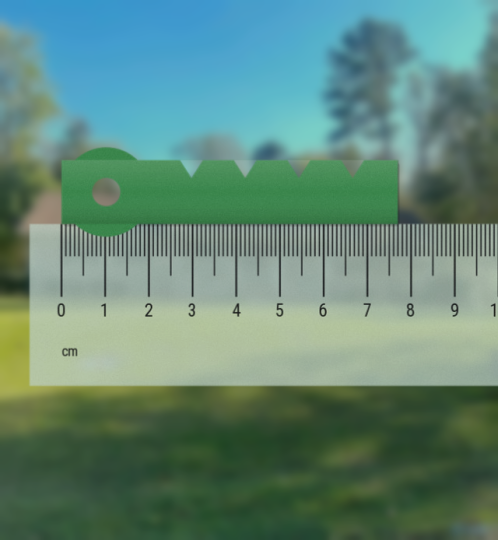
7.7 cm
